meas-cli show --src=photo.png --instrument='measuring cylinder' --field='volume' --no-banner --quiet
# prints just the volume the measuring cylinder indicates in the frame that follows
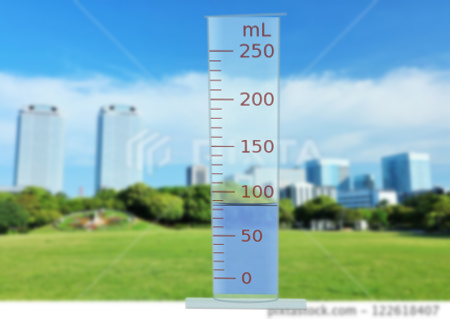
85 mL
